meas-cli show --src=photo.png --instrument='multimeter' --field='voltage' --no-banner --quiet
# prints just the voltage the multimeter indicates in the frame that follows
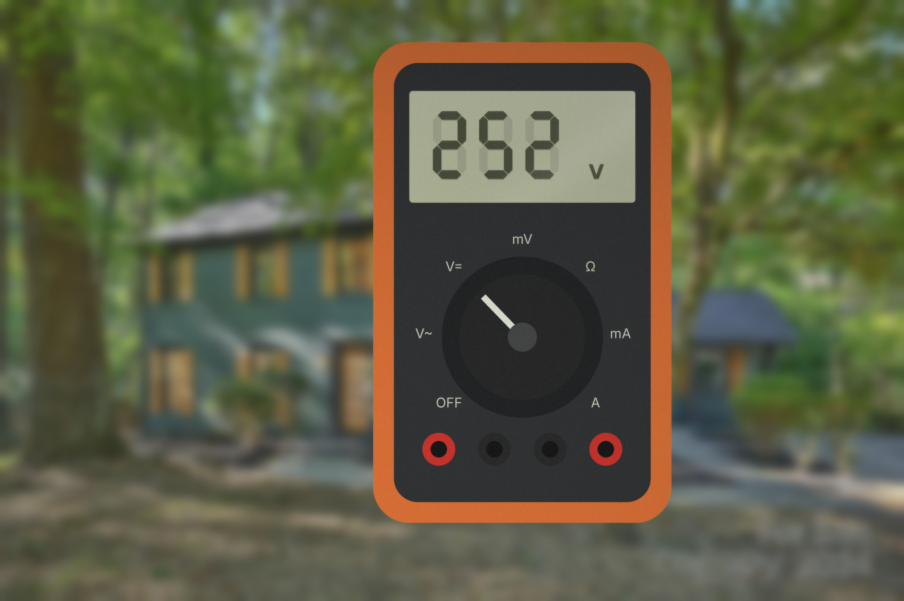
252 V
